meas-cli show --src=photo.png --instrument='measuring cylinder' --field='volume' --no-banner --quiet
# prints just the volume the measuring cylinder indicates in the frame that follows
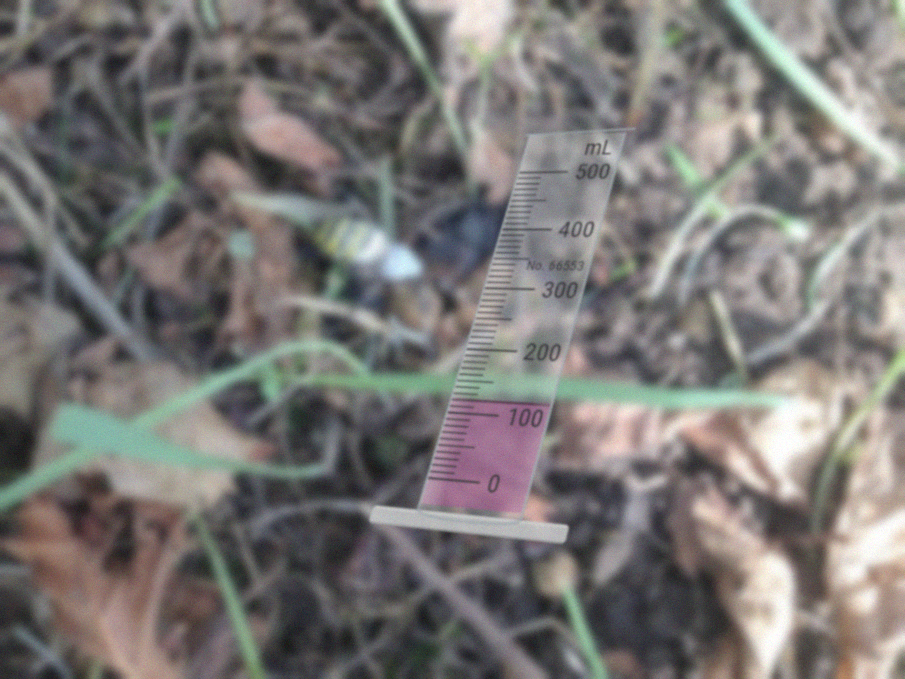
120 mL
